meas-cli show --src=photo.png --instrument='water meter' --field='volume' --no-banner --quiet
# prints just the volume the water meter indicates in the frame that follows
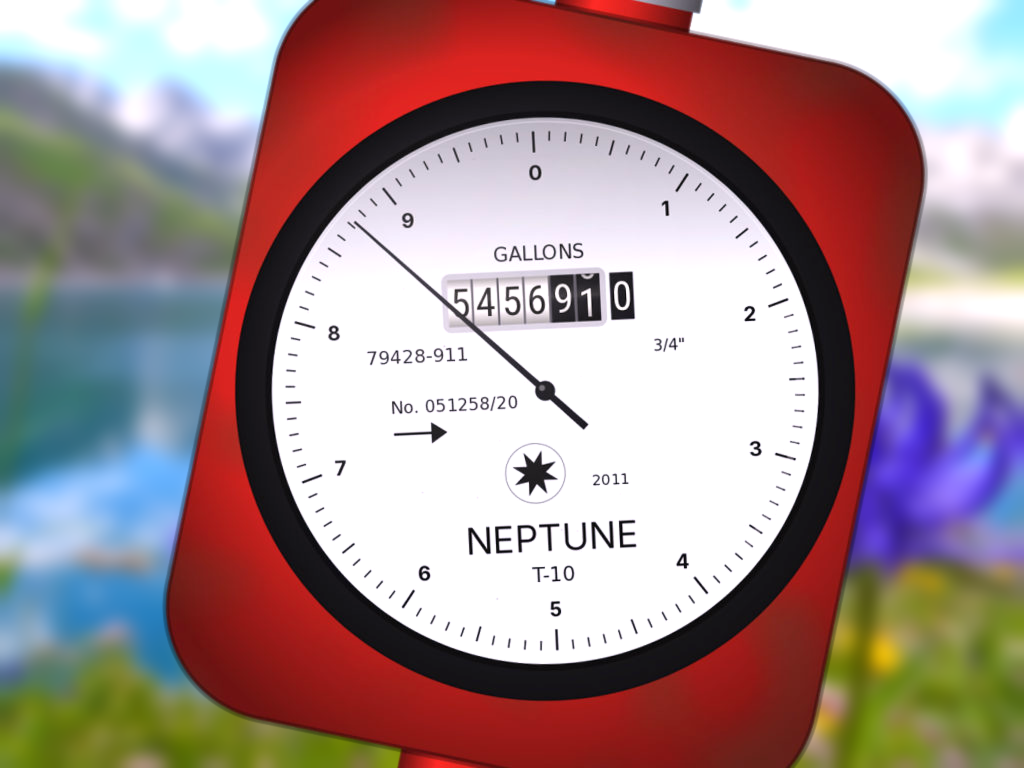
5456908.7 gal
